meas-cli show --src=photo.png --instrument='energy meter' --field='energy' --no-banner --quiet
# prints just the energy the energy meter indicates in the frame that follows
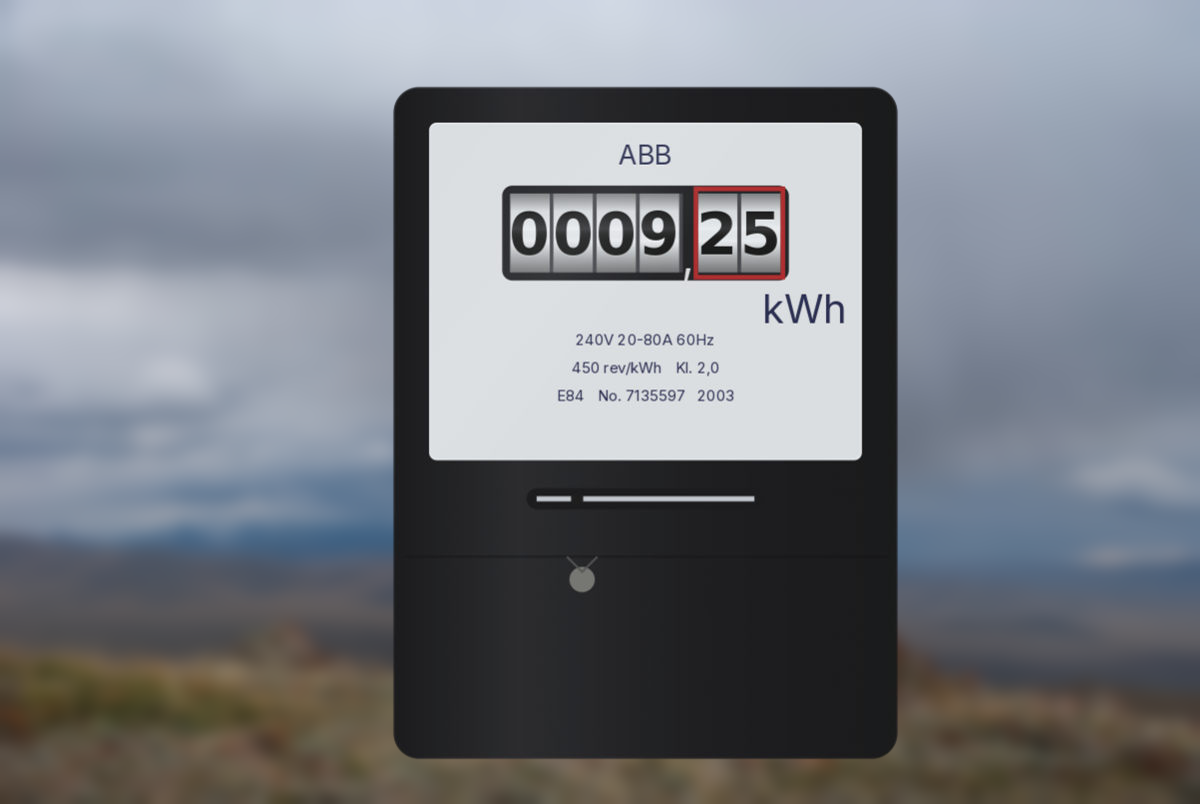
9.25 kWh
